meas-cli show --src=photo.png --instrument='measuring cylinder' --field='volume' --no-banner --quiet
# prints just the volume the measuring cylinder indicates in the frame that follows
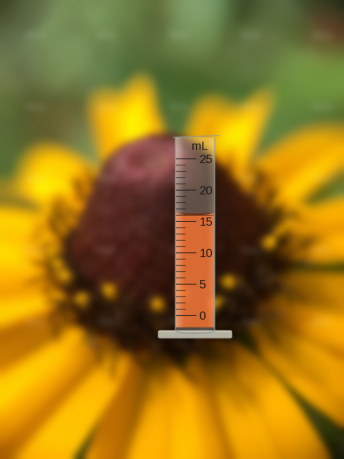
16 mL
